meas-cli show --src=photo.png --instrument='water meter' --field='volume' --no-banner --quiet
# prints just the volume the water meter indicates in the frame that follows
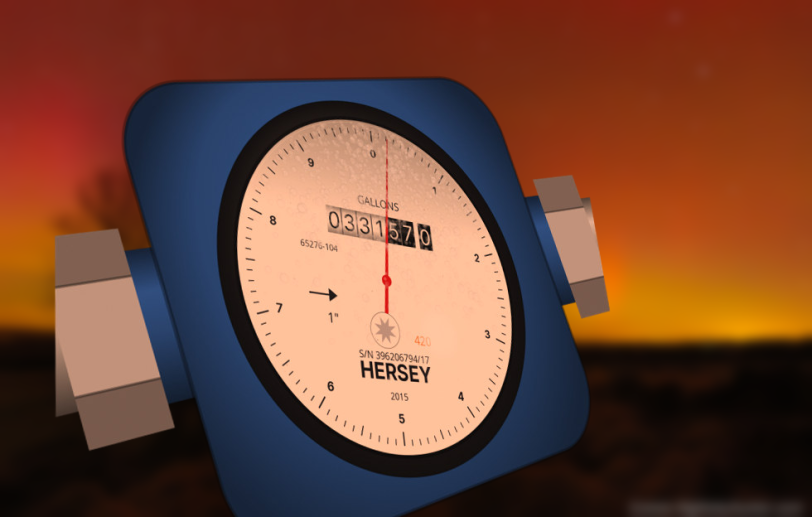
331570.2 gal
